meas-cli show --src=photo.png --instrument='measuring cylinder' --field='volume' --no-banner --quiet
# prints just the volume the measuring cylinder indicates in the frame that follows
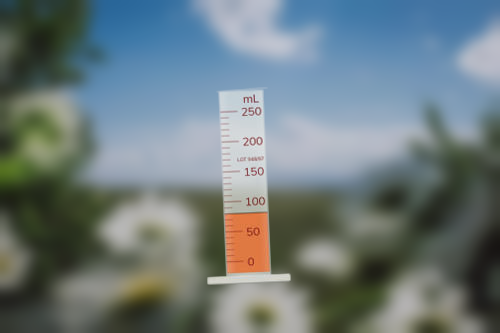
80 mL
